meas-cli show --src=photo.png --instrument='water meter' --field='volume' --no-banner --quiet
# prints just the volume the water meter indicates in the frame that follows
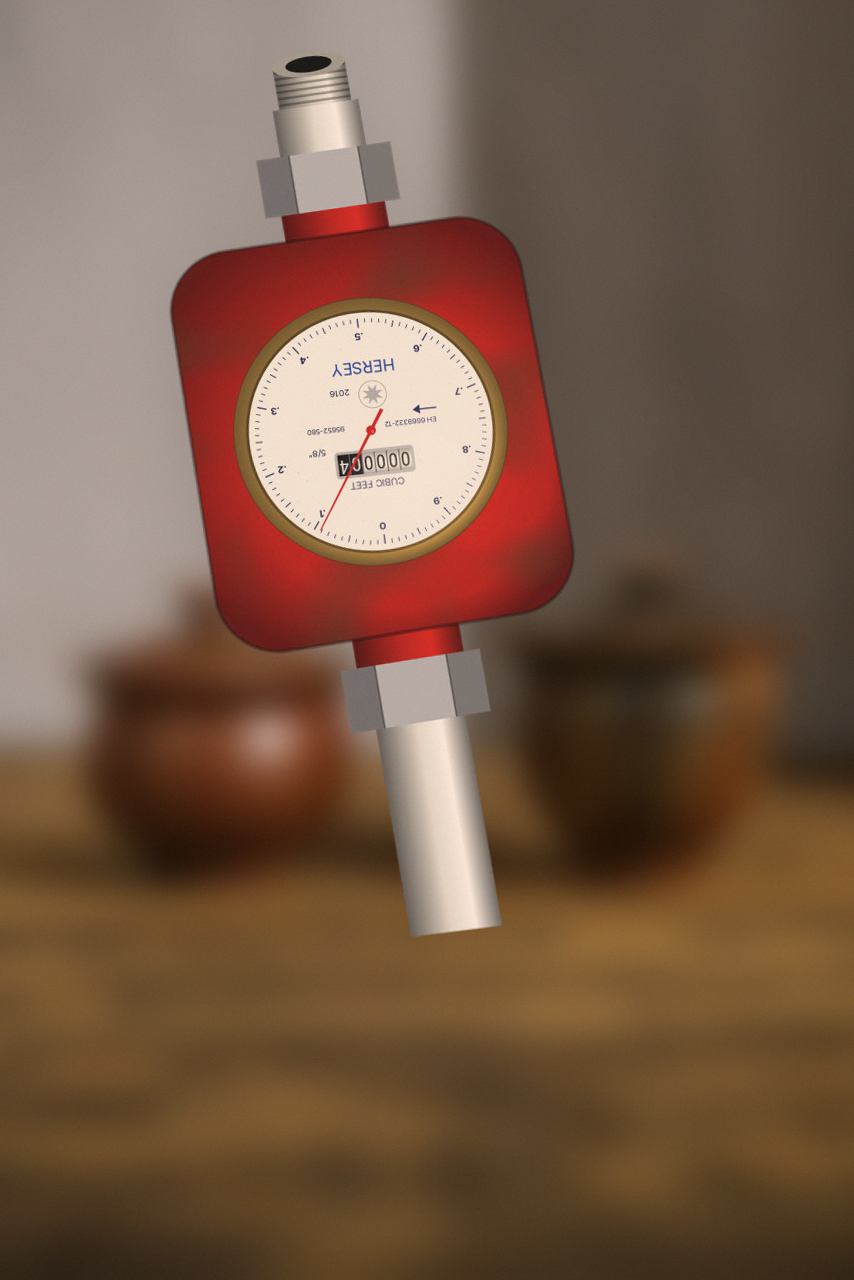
4.09 ft³
